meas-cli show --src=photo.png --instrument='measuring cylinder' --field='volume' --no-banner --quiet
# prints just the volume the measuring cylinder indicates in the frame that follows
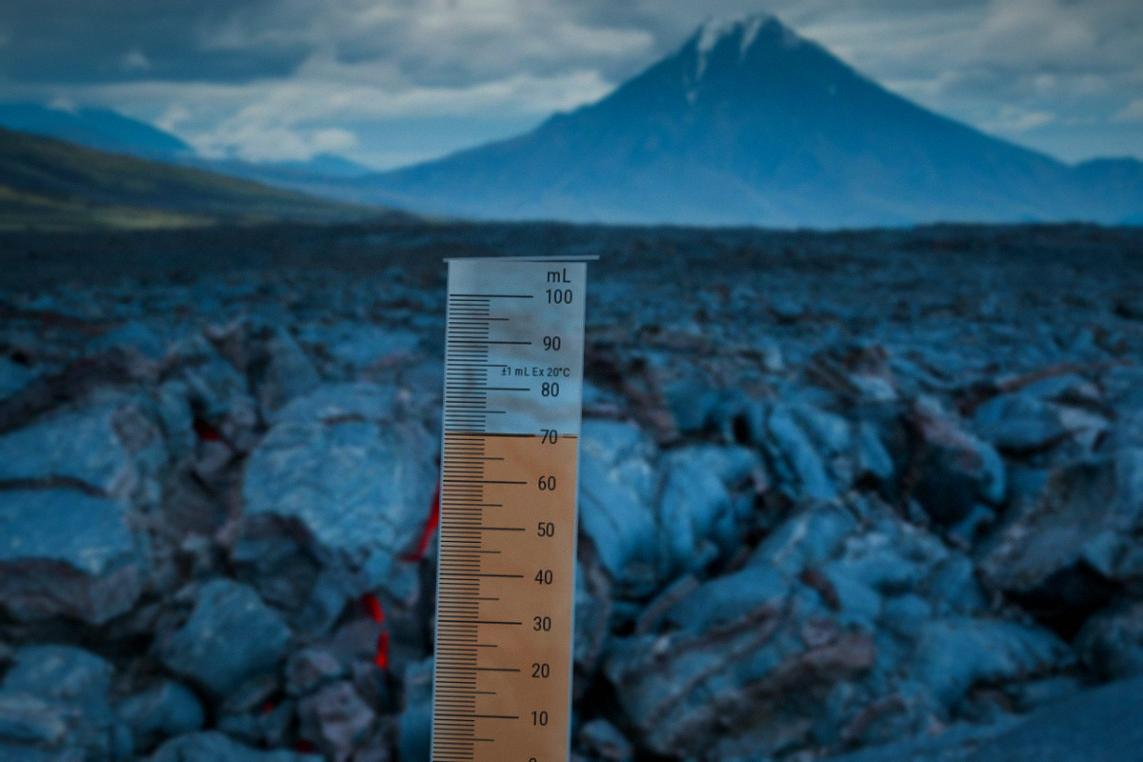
70 mL
